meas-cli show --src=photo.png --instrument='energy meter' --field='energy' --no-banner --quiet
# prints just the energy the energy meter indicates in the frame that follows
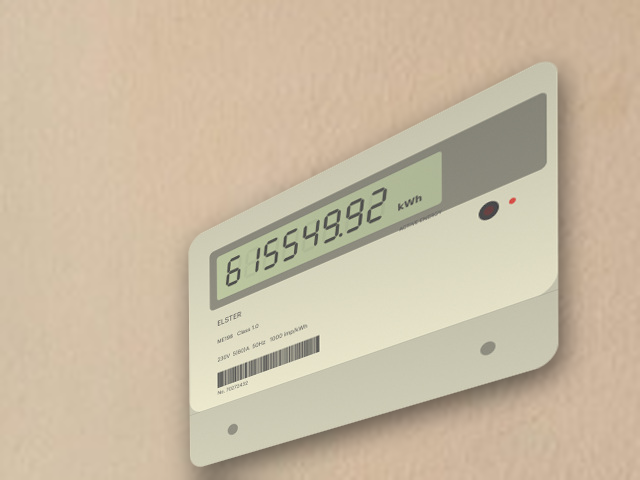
615549.92 kWh
